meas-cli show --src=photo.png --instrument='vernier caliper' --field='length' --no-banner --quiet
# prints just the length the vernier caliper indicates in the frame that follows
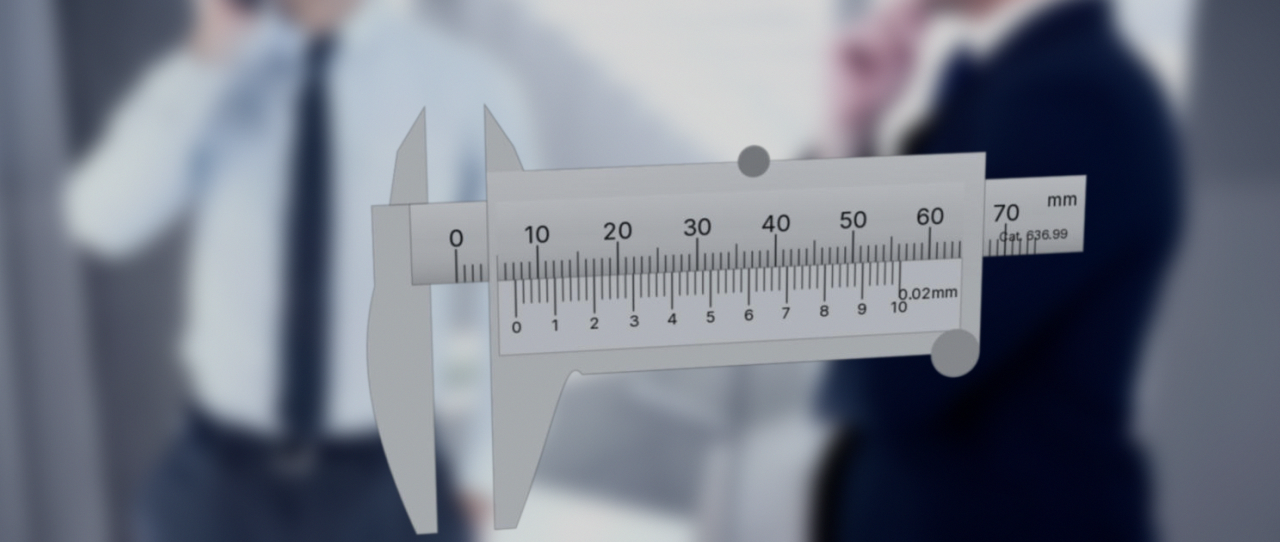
7.2 mm
